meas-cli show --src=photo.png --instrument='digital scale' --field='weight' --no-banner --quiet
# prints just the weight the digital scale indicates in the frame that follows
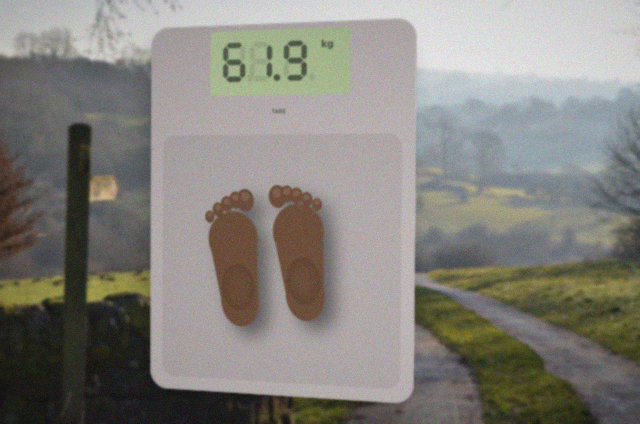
61.9 kg
